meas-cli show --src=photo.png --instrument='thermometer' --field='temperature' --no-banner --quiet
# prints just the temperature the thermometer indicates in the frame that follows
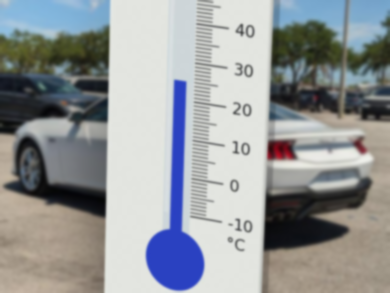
25 °C
